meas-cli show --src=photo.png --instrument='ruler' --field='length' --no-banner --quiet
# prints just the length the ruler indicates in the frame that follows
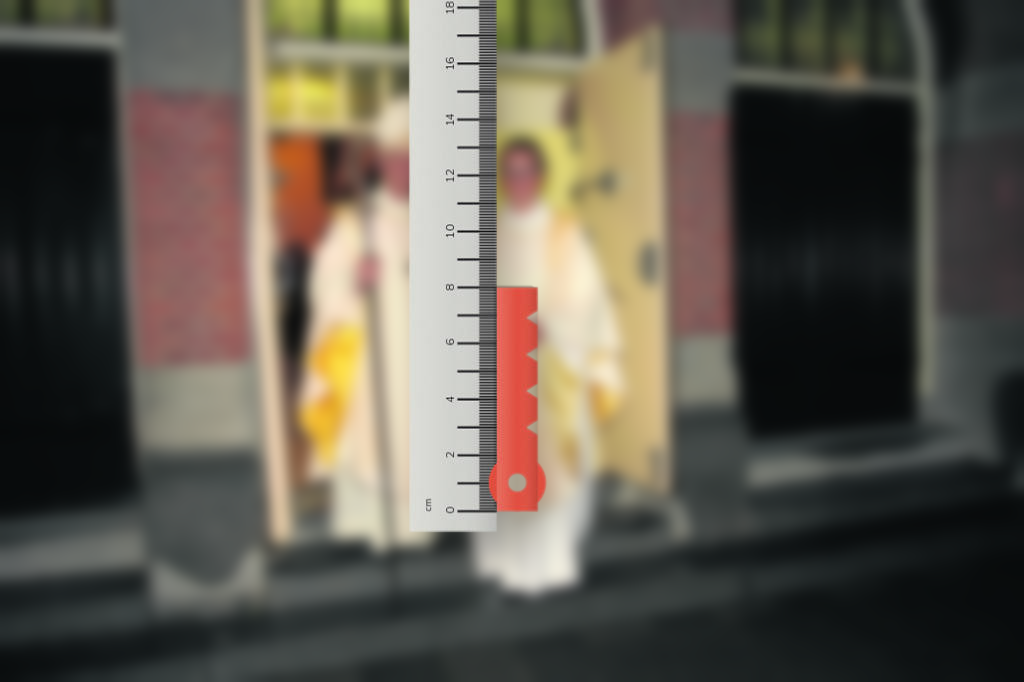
8 cm
